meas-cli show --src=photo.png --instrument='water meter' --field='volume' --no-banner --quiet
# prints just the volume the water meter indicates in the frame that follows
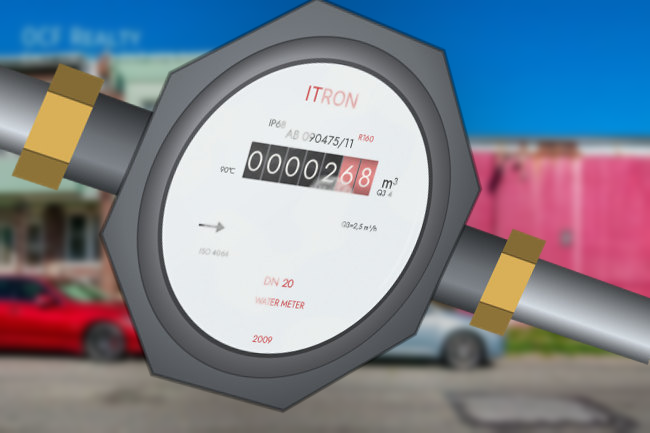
2.68 m³
